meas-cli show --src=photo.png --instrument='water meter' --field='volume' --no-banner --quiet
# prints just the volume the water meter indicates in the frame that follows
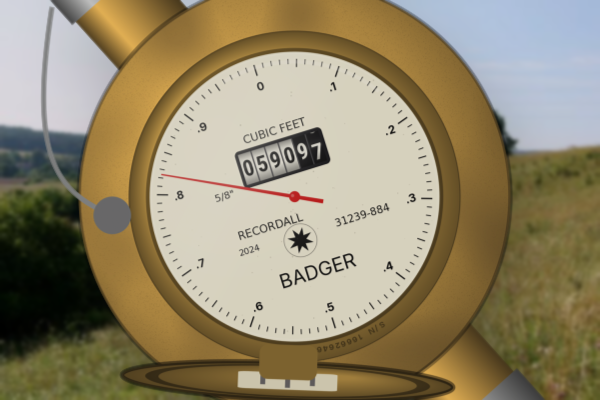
59096.82 ft³
